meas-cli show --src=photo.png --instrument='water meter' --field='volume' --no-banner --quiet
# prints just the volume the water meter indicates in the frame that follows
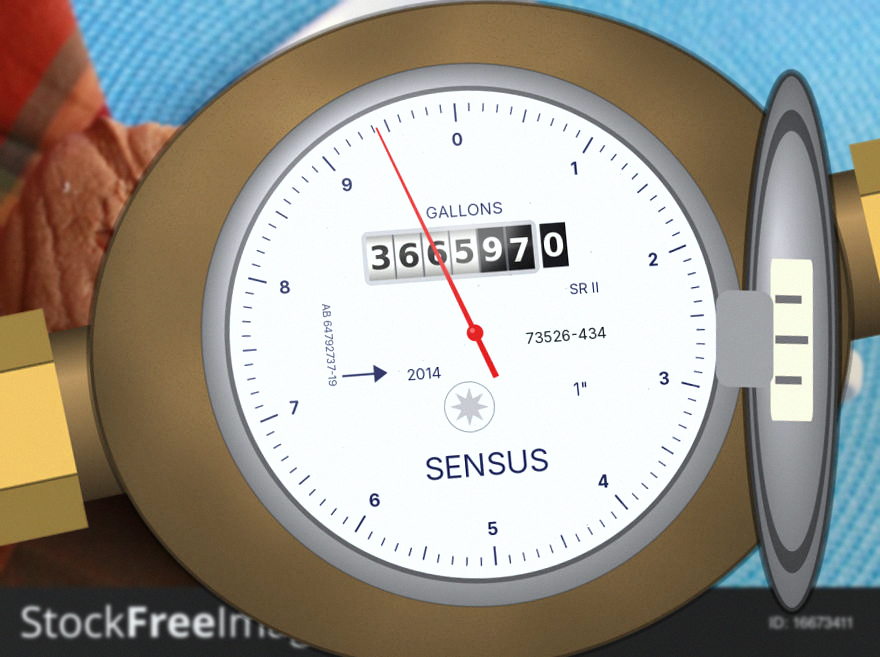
3665969.4 gal
